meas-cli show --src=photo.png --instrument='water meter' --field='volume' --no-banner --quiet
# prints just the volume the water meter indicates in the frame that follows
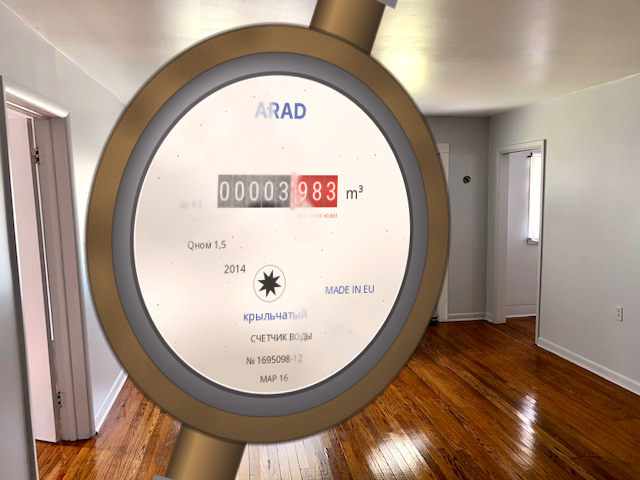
3.983 m³
